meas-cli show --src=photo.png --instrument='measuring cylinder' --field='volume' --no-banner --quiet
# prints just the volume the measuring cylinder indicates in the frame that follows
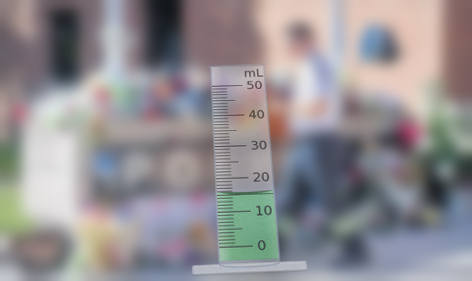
15 mL
